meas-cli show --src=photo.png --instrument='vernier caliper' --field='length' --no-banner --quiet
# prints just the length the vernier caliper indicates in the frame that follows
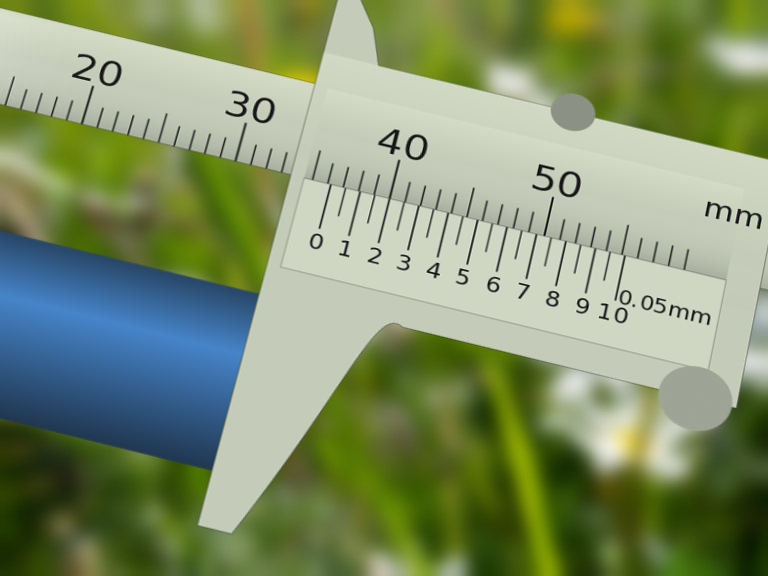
36.2 mm
